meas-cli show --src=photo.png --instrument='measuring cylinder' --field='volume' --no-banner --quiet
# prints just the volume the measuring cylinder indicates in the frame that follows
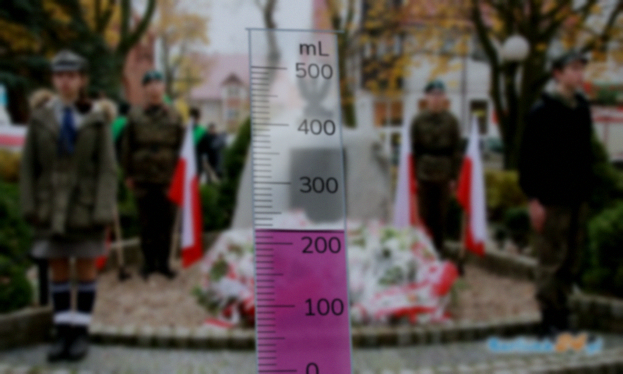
220 mL
